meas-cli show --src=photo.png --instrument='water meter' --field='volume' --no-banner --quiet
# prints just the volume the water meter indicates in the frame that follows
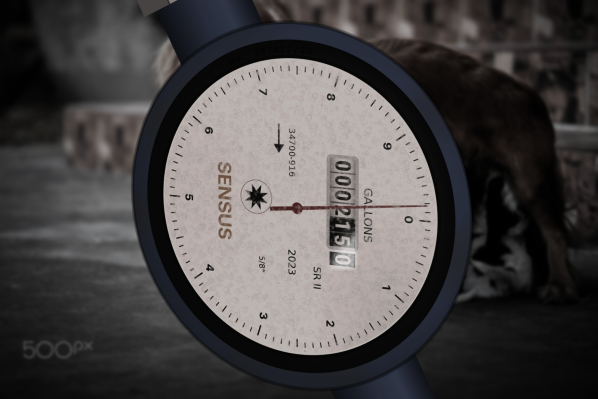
2149.8 gal
